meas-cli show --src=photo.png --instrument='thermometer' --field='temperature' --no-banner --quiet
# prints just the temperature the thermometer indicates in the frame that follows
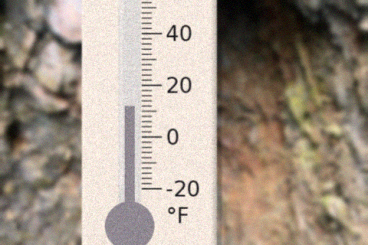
12 °F
